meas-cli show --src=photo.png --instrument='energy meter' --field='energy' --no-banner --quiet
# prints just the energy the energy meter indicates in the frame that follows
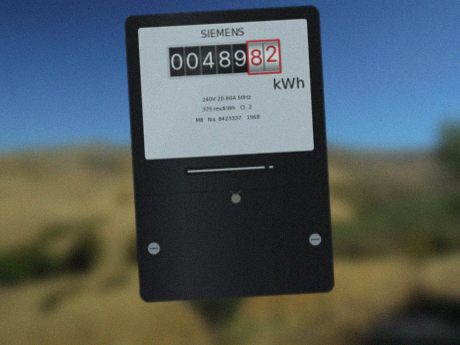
489.82 kWh
